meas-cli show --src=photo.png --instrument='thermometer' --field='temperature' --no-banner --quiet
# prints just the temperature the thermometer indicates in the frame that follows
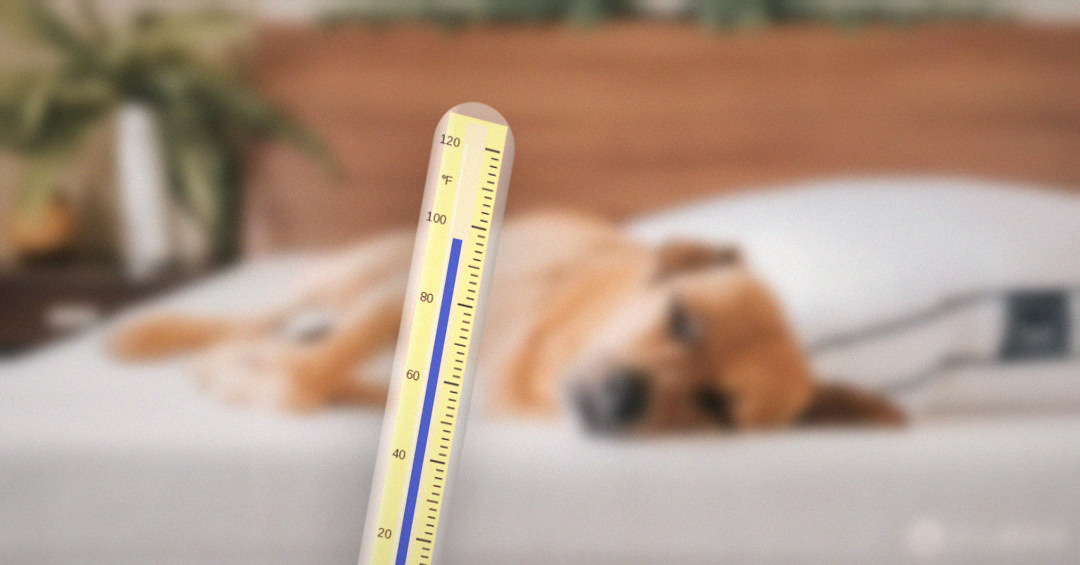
96 °F
